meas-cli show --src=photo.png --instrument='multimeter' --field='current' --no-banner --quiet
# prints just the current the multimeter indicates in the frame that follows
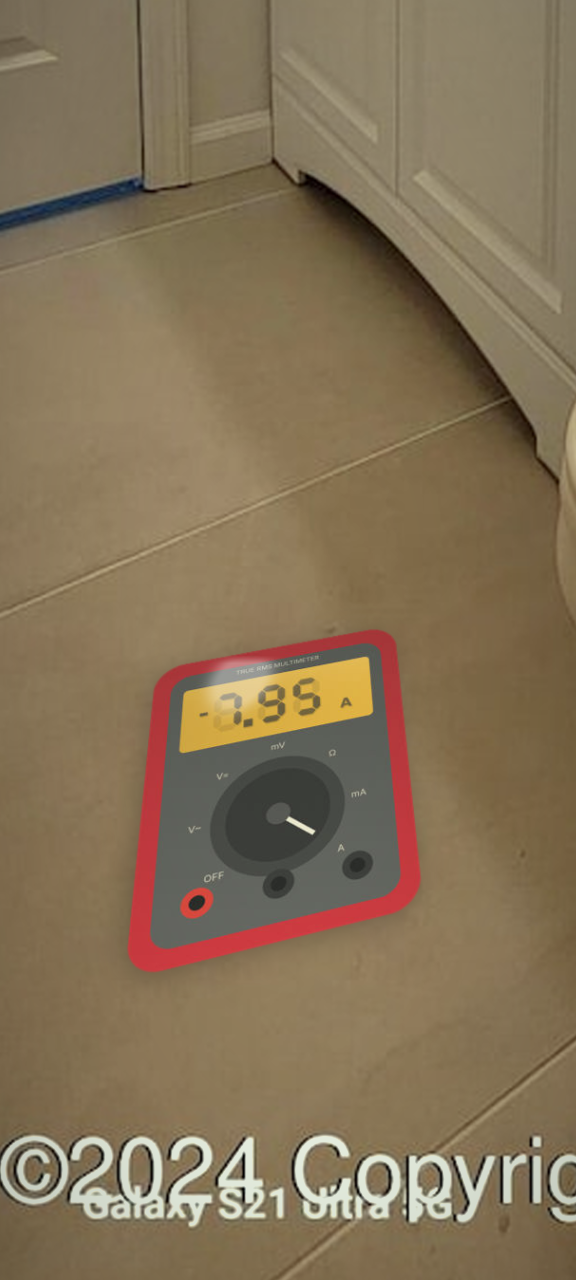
-7.95 A
